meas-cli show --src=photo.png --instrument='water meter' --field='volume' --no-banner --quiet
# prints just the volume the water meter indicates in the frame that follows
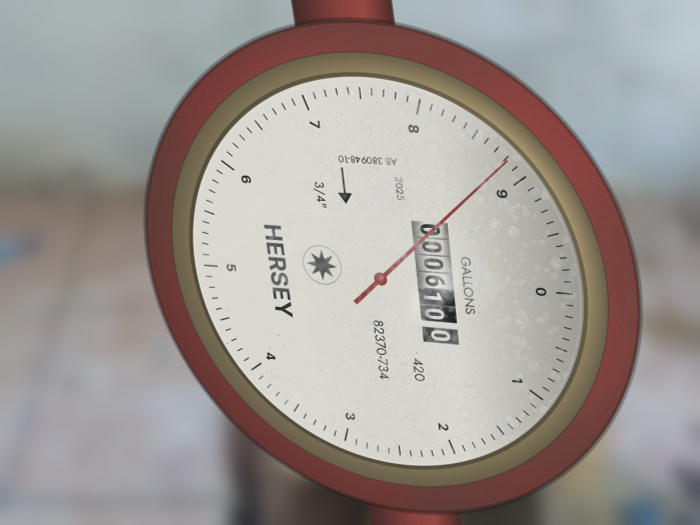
6098.8 gal
